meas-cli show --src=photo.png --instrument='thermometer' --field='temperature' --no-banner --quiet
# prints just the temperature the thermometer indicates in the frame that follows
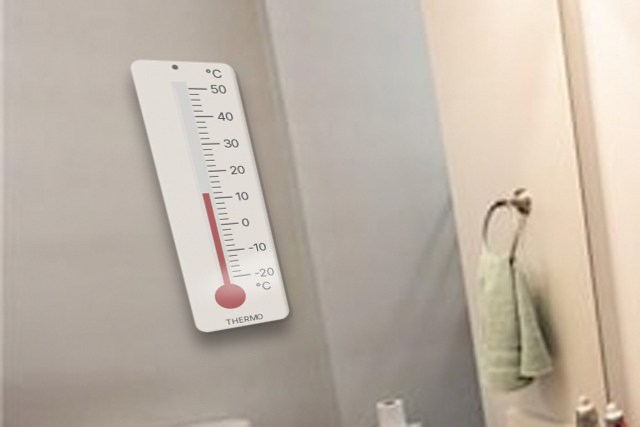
12 °C
